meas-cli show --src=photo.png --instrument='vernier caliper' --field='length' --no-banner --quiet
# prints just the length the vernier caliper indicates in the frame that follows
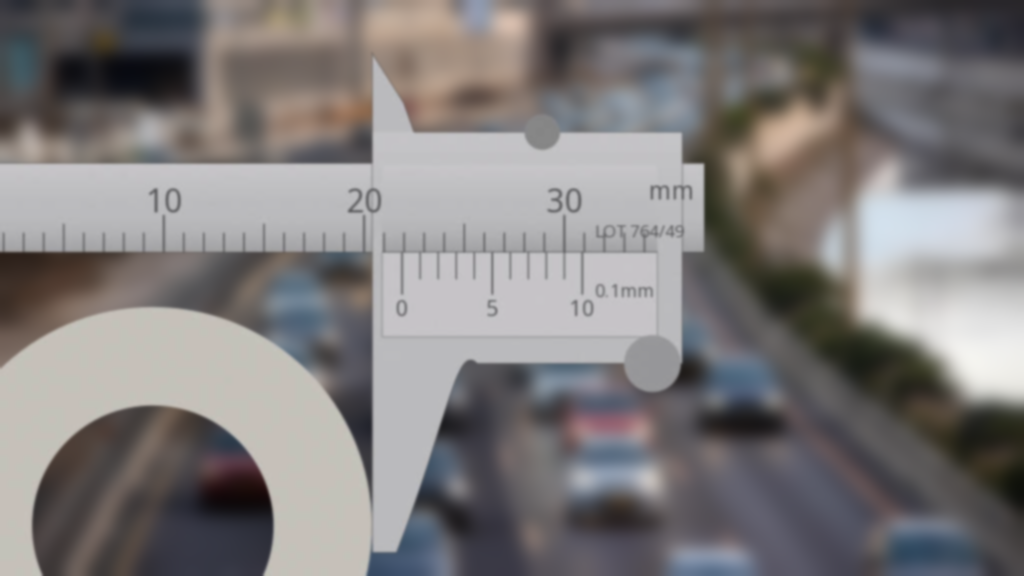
21.9 mm
